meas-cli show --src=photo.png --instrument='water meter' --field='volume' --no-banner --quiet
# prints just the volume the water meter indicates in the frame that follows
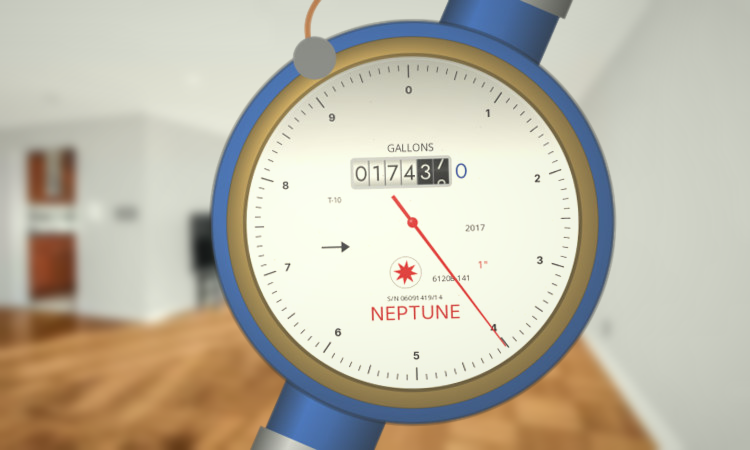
174374.0 gal
